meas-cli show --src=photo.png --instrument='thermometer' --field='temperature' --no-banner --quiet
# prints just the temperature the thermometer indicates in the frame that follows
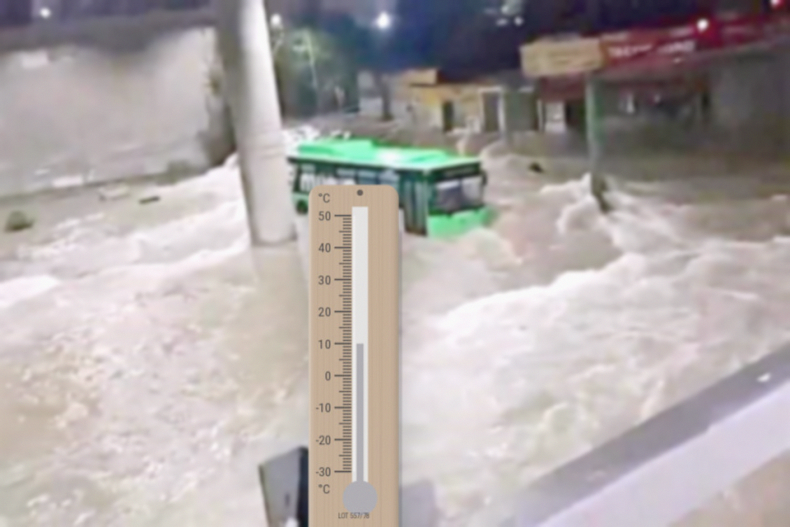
10 °C
